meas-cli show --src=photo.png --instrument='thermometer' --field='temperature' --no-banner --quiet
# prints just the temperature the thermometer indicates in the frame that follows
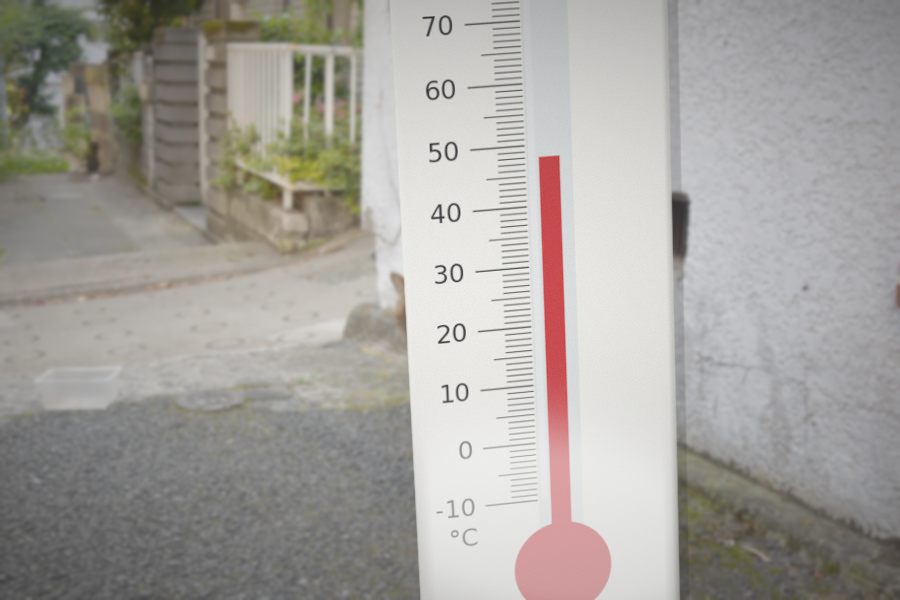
48 °C
